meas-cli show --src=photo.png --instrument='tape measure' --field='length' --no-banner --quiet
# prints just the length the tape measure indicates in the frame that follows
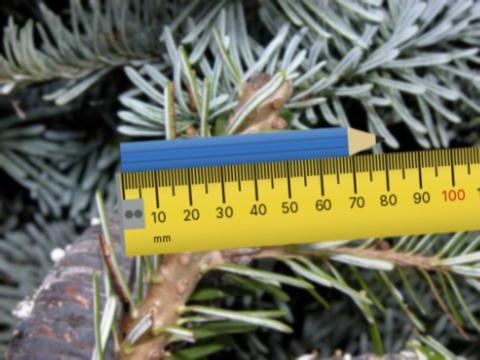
80 mm
